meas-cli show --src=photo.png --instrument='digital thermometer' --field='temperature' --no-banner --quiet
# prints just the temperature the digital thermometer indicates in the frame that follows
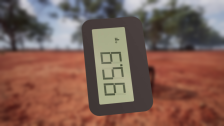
95.9 °F
